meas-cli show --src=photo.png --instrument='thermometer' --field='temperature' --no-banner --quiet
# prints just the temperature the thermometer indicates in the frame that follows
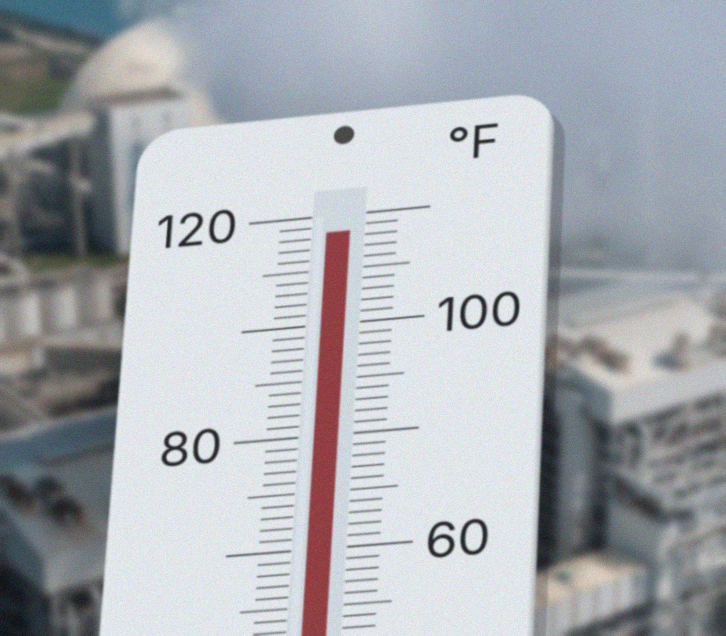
117 °F
